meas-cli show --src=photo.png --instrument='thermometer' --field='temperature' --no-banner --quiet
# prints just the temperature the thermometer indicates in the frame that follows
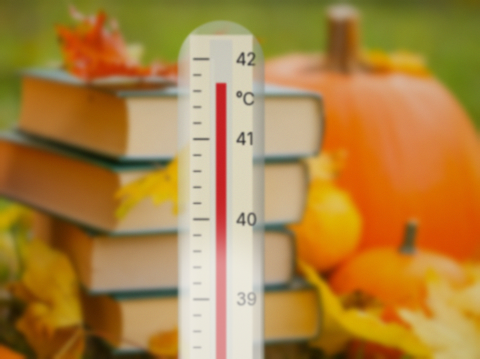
41.7 °C
